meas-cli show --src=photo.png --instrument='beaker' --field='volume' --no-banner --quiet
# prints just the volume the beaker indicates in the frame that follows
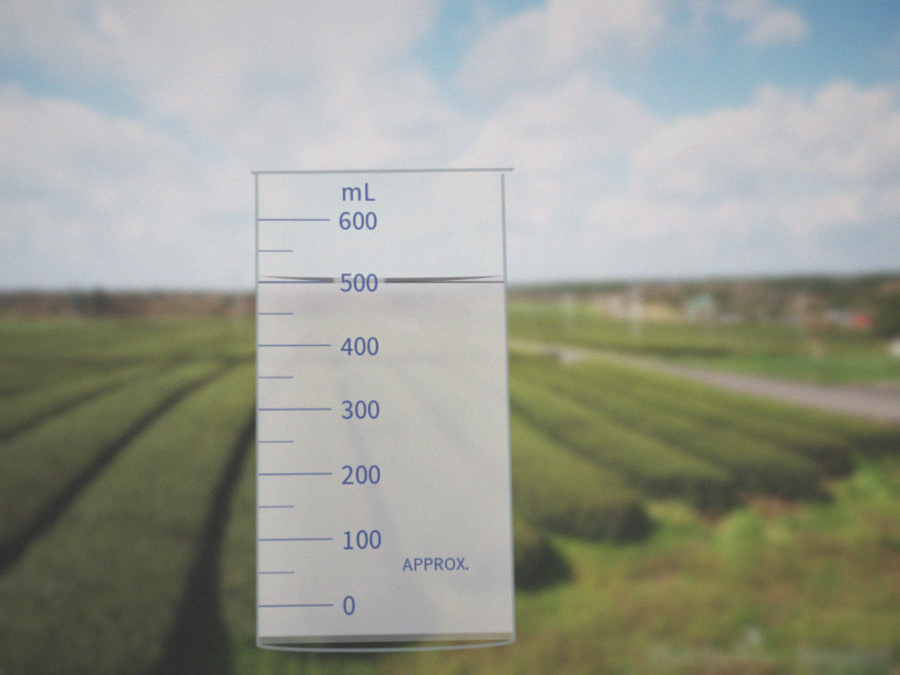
500 mL
